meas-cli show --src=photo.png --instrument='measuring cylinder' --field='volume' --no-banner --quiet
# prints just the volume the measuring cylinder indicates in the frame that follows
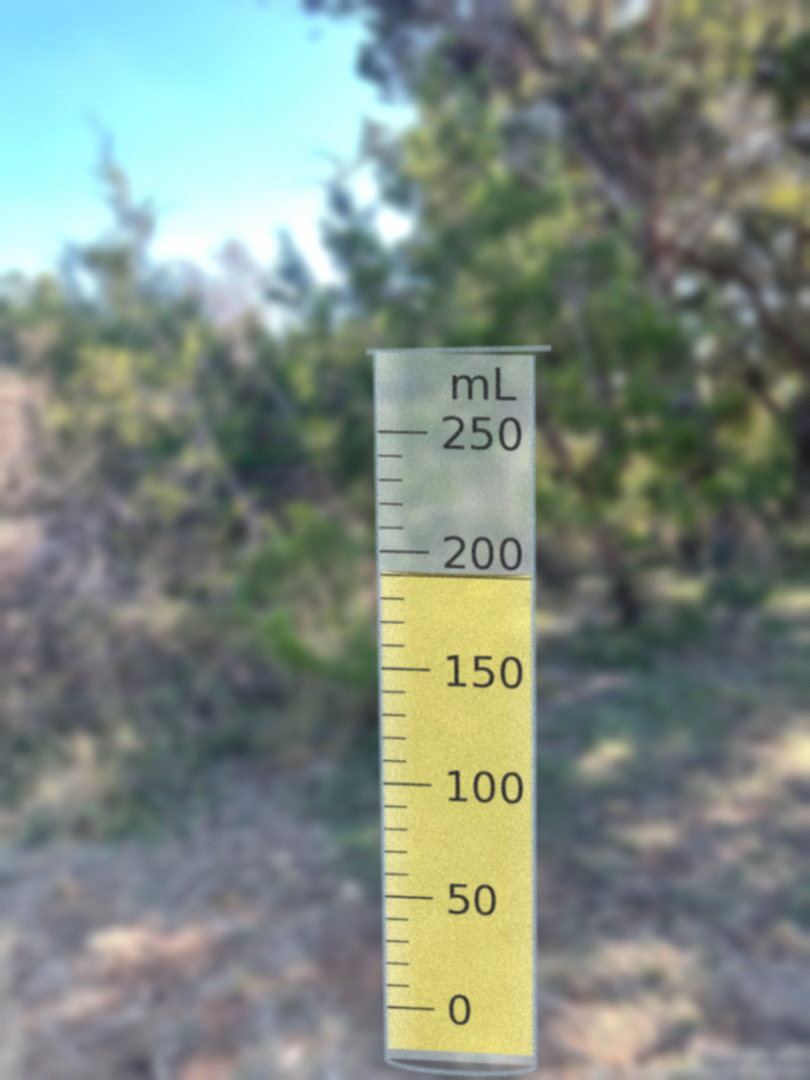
190 mL
